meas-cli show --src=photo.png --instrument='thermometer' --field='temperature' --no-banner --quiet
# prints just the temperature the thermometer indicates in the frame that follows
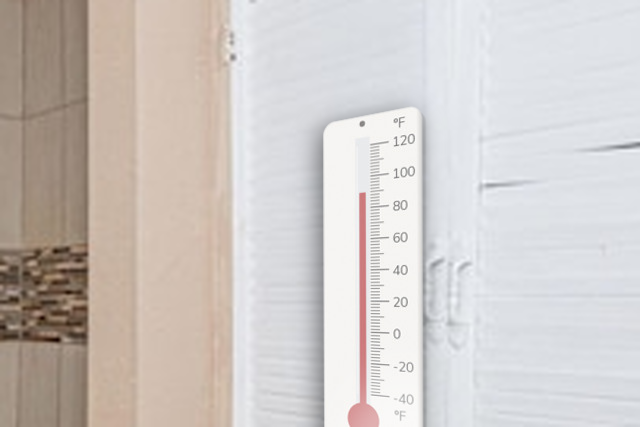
90 °F
